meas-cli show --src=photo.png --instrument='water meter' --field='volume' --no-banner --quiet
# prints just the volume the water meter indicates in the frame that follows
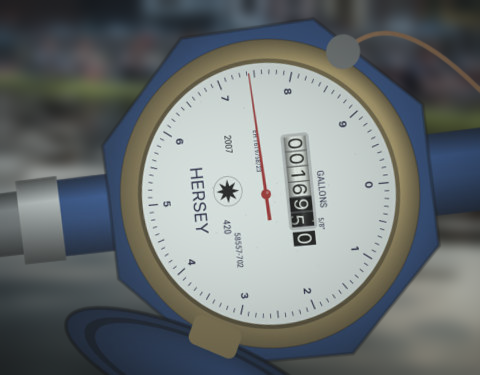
16947.4 gal
